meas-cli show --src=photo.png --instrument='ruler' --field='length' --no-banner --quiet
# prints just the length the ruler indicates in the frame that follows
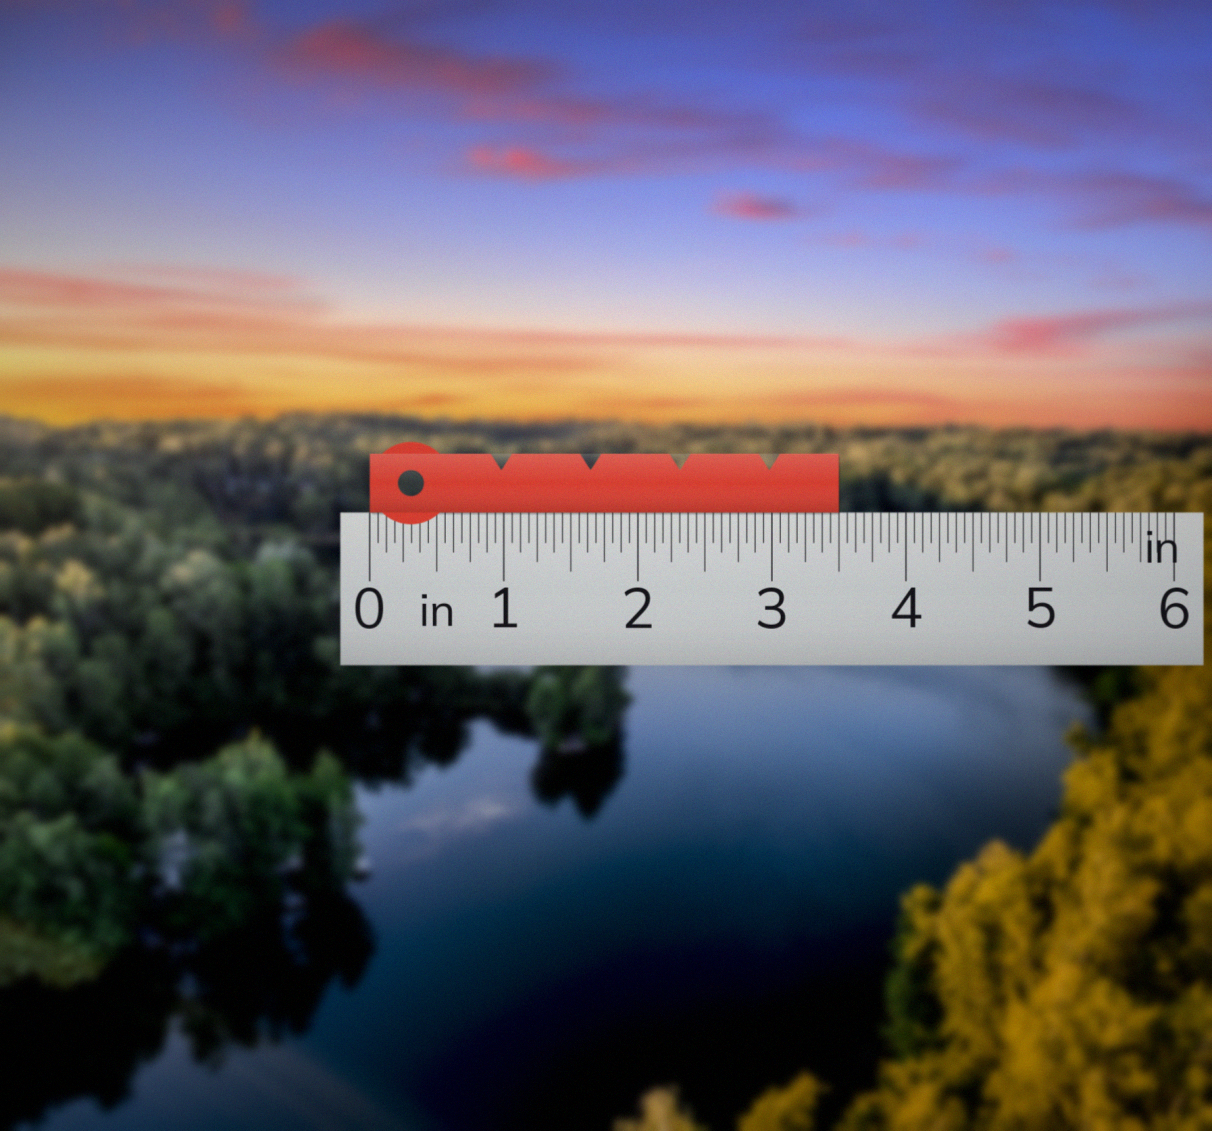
3.5 in
